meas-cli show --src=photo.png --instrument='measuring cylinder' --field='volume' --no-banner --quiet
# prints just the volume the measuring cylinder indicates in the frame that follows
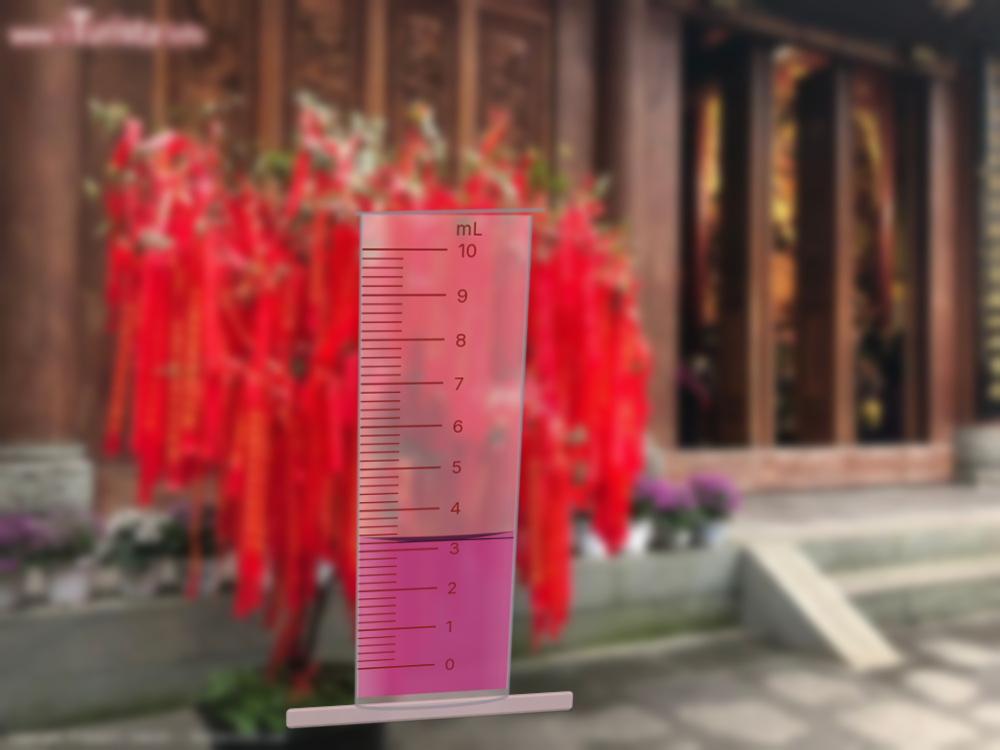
3.2 mL
